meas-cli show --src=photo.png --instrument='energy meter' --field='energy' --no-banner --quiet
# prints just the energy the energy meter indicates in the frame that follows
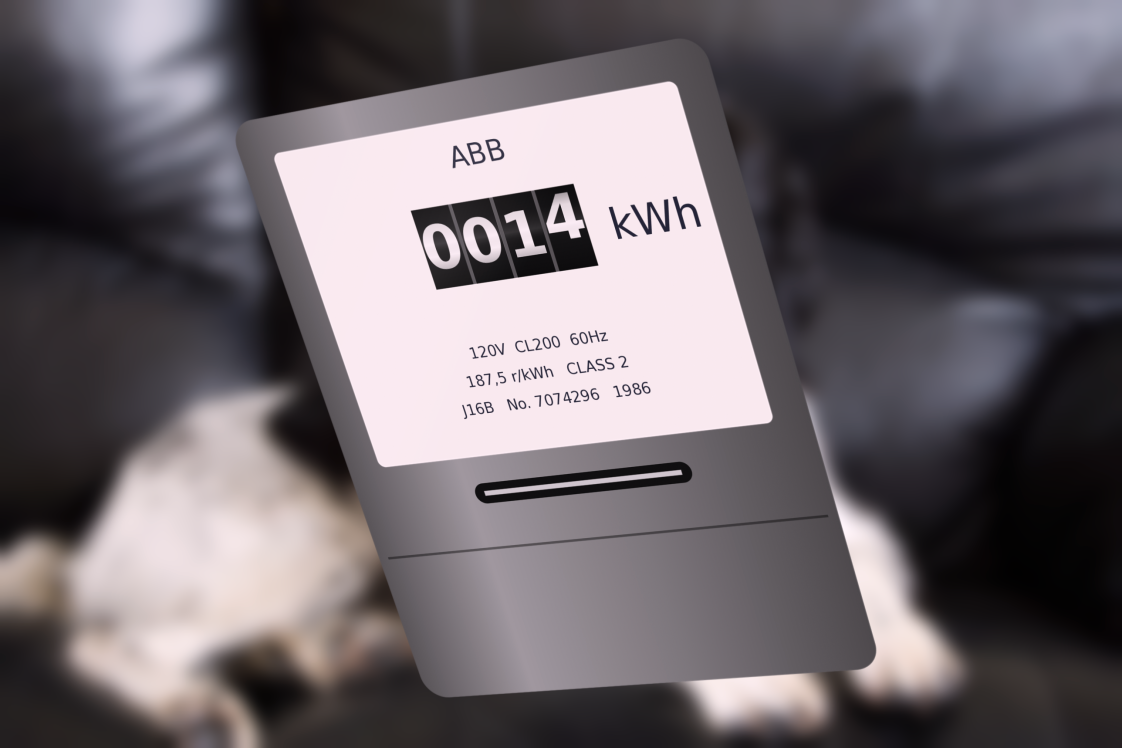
14 kWh
